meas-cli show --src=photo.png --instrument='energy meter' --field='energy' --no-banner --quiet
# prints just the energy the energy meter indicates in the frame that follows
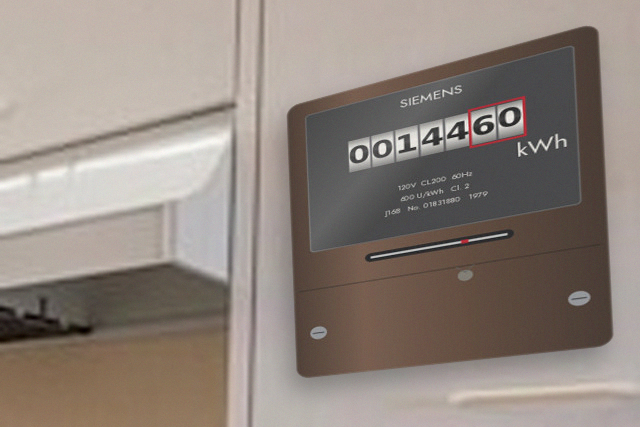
144.60 kWh
